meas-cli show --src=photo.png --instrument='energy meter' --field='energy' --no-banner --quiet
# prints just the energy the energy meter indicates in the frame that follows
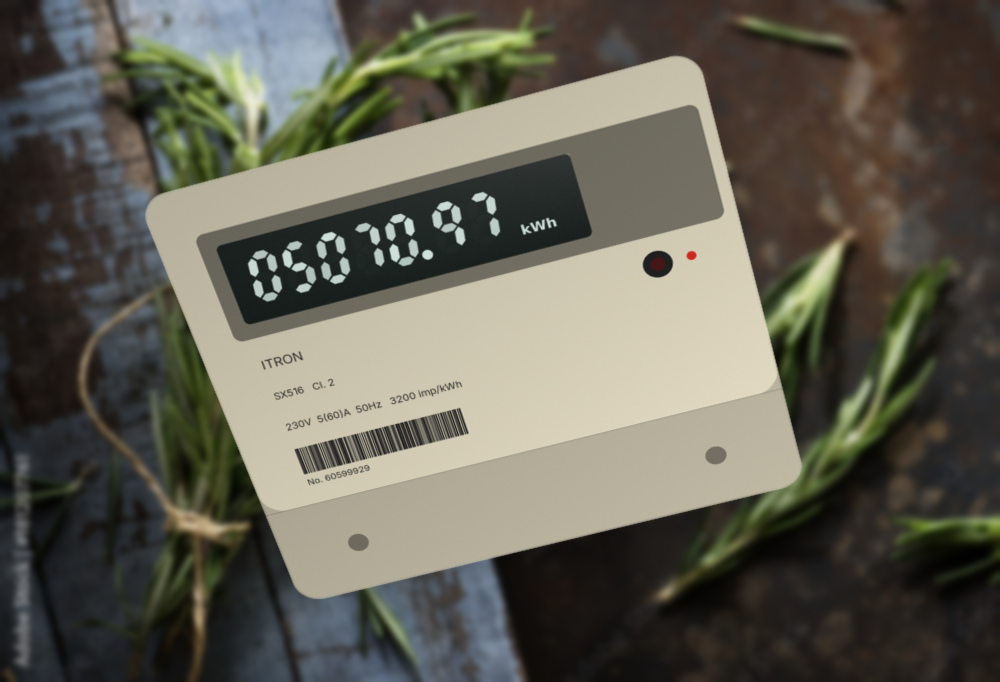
5070.97 kWh
